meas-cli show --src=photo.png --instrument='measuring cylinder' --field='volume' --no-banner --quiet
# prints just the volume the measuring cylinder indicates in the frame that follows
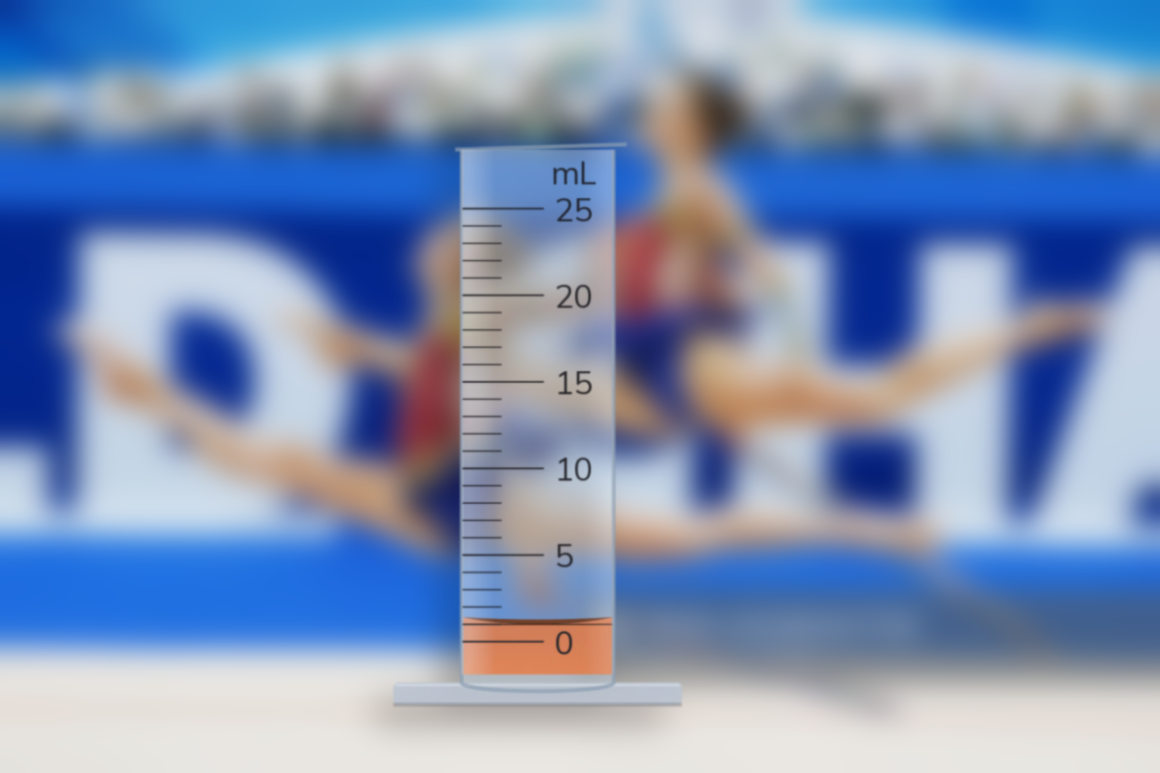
1 mL
